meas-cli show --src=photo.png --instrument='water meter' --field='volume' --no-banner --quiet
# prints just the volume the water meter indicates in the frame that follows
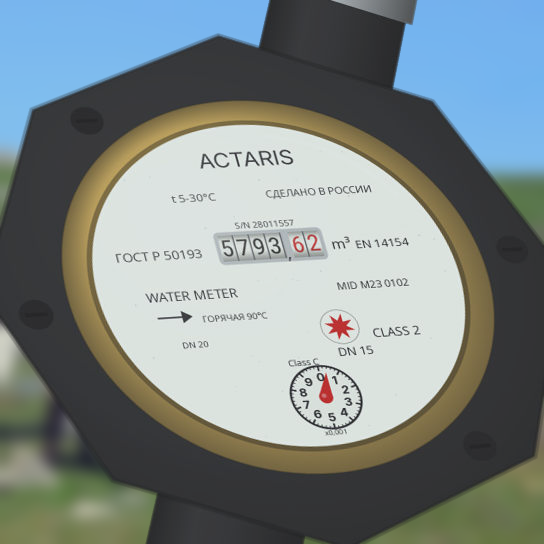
5793.620 m³
